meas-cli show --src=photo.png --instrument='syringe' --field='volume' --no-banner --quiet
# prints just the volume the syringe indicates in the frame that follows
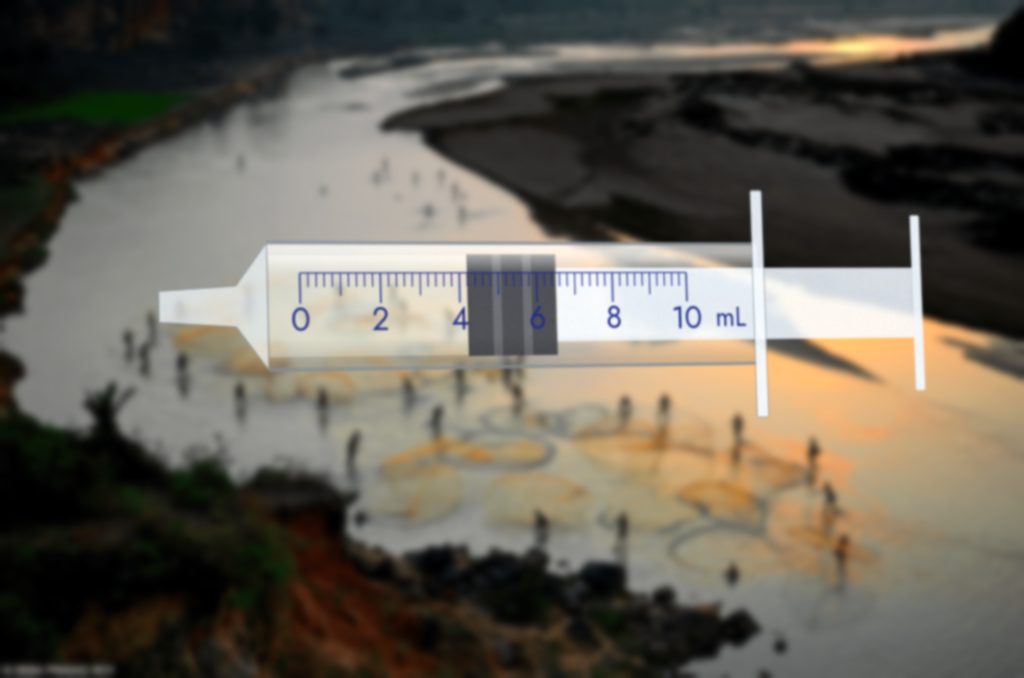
4.2 mL
